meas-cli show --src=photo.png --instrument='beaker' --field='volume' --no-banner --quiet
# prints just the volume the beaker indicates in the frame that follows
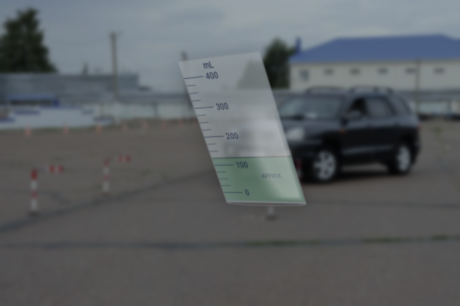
125 mL
